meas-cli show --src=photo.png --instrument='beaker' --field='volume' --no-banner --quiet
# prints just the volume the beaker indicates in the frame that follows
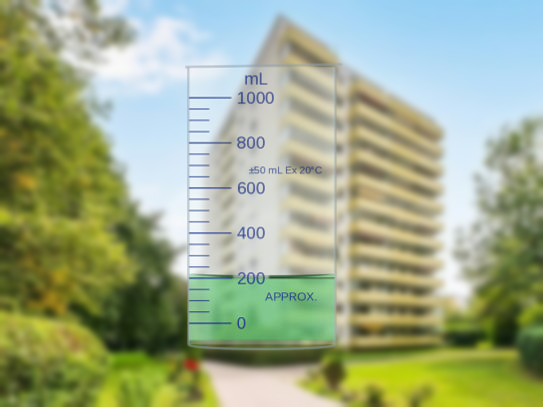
200 mL
